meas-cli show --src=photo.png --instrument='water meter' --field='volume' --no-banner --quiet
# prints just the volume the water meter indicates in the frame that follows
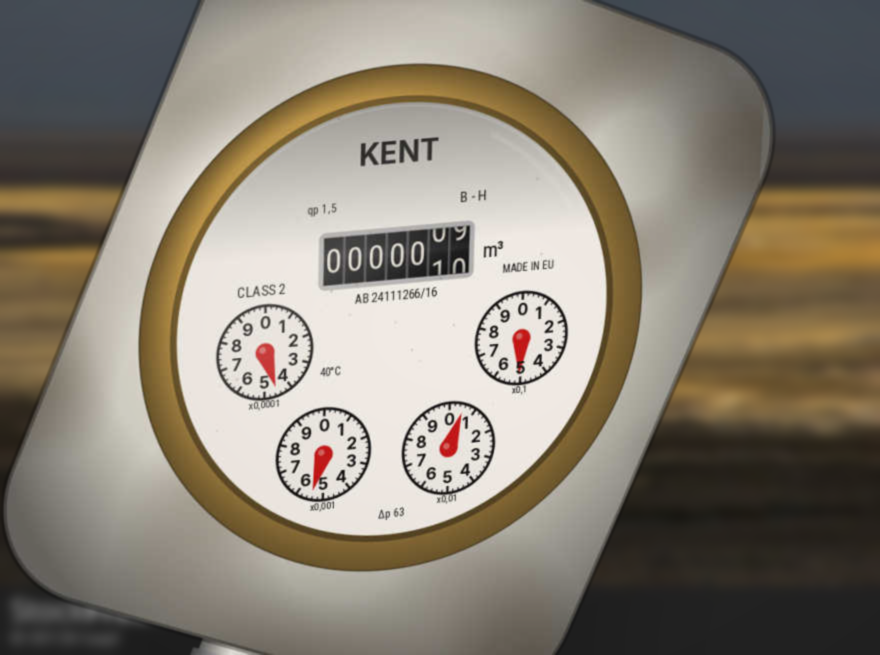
9.5054 m³
